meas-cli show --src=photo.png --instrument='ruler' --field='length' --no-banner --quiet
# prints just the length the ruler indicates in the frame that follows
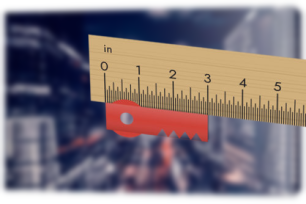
3 in
